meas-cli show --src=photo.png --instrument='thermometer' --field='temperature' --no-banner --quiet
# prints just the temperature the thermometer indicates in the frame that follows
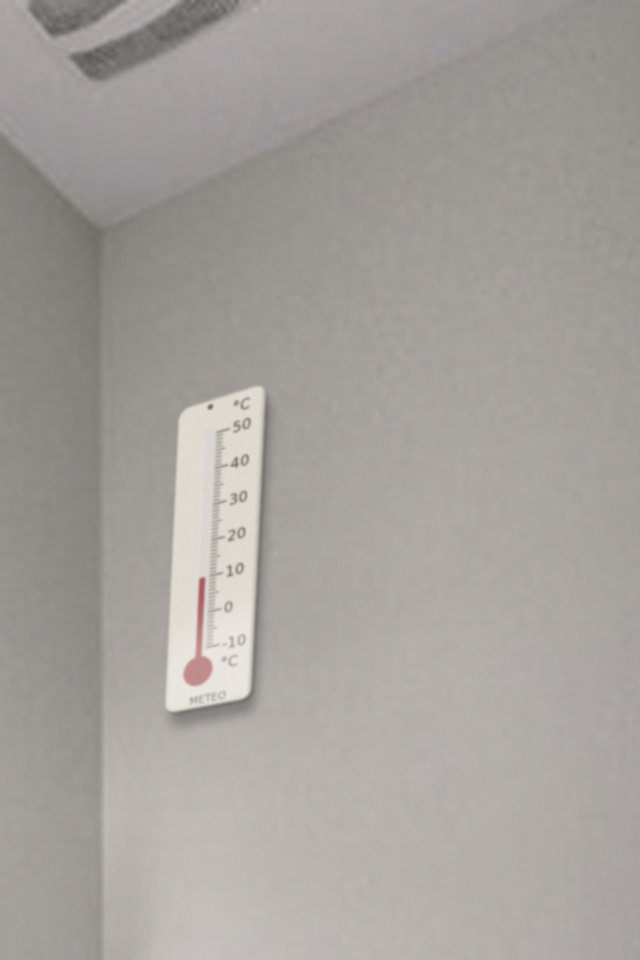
10 °C
